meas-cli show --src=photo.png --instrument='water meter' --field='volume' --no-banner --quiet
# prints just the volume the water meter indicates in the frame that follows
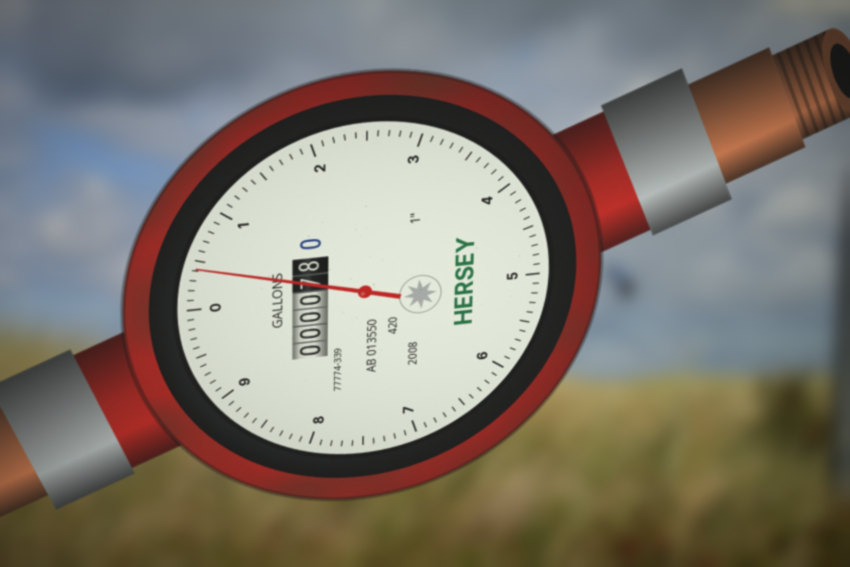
780.4 gal
